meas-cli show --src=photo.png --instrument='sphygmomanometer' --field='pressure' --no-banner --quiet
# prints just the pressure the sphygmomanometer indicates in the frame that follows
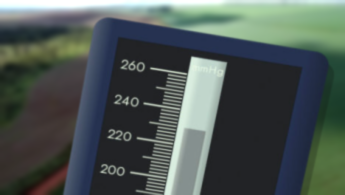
230 mmHg
